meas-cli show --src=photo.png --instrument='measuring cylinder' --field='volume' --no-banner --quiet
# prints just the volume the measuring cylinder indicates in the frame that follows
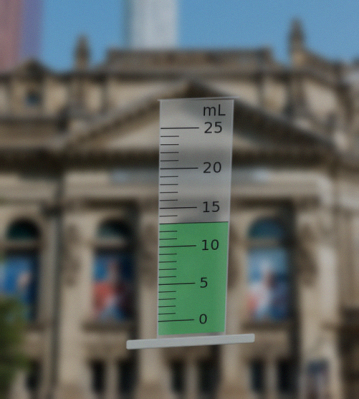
13 mL
